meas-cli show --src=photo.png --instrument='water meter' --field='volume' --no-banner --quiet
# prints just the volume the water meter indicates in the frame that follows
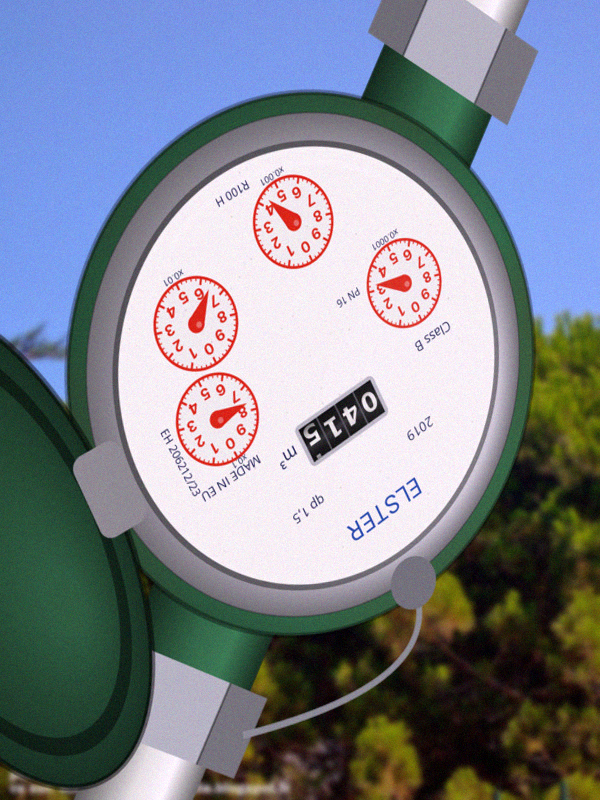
414.7643 m³
